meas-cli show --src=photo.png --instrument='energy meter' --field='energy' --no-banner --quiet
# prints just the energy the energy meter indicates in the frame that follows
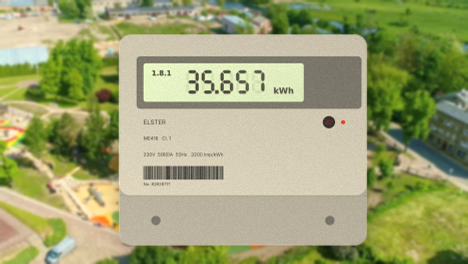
35.657 kWh
